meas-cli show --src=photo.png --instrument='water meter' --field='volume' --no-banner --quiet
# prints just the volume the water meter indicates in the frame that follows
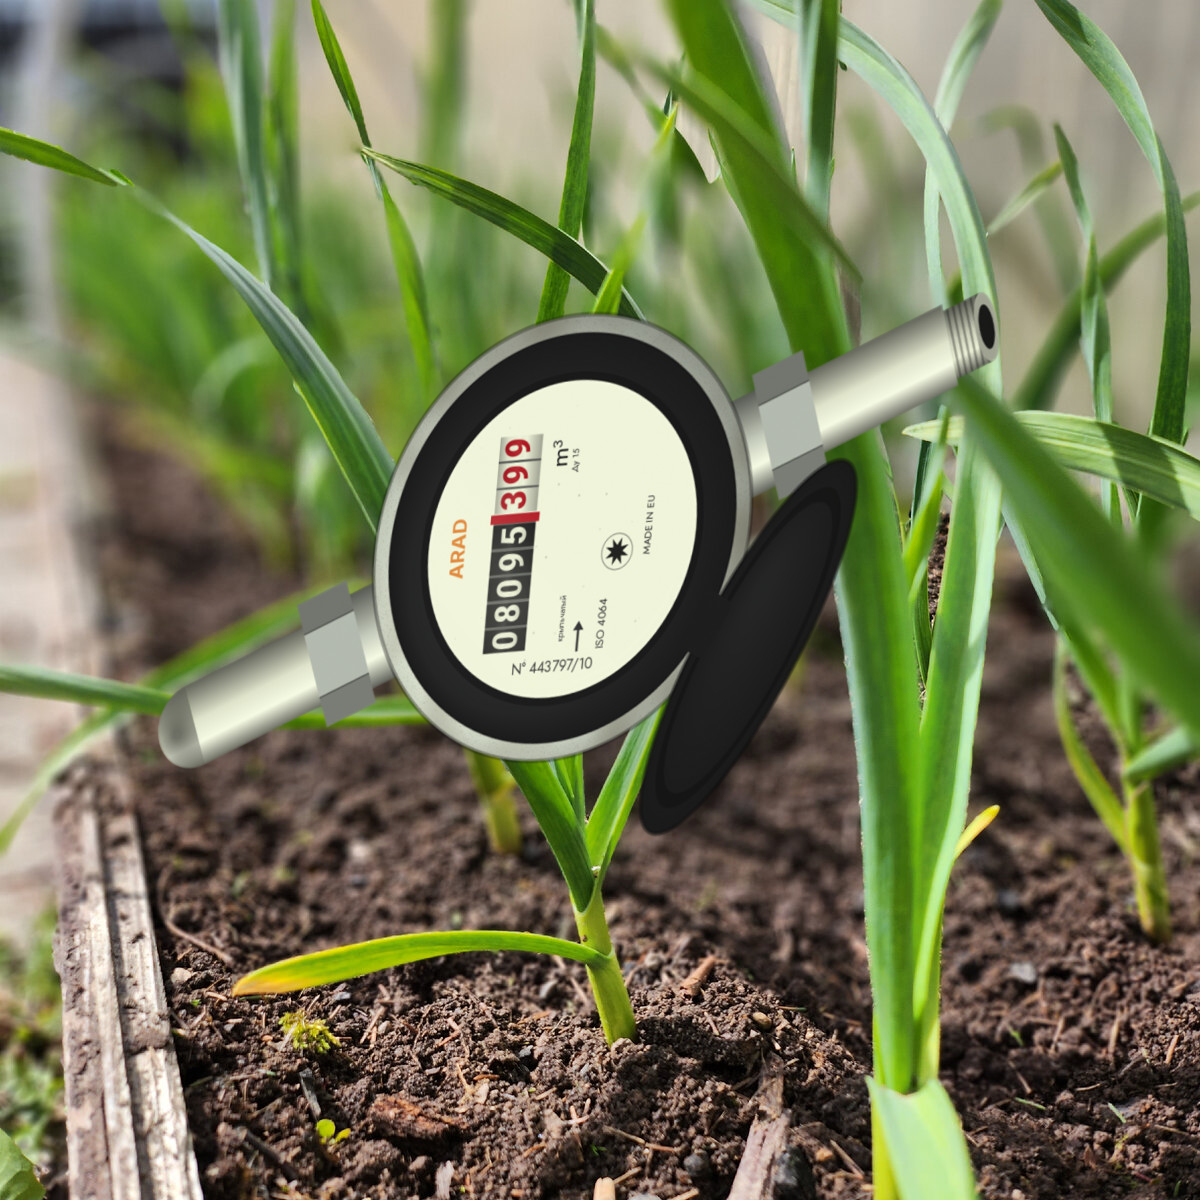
8095.399 m³
